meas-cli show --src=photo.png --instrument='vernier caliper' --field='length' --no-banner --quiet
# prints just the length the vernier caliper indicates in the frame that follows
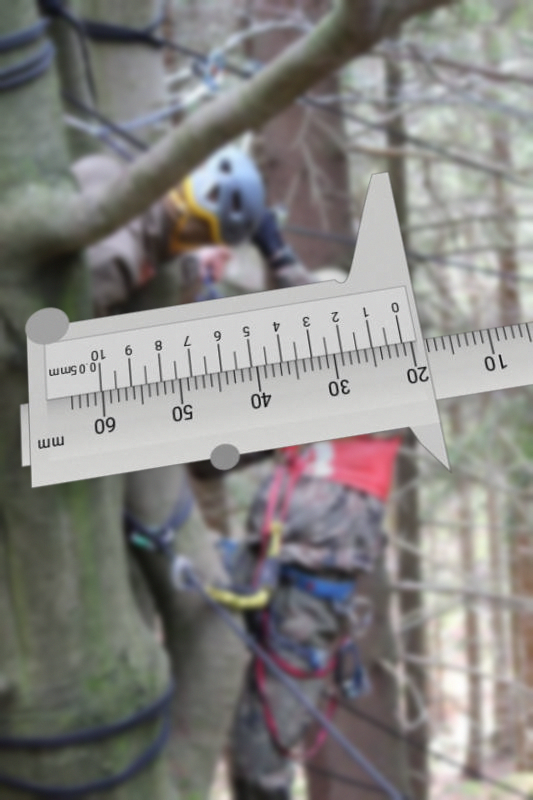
21.2 mm
